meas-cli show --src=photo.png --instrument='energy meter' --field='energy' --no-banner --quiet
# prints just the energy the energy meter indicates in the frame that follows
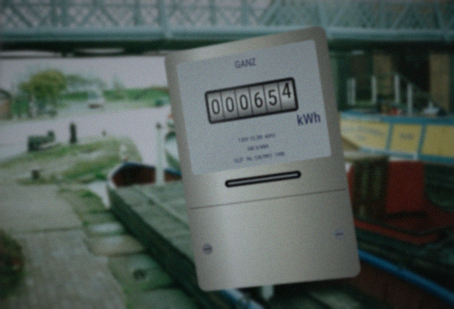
654 kWh
